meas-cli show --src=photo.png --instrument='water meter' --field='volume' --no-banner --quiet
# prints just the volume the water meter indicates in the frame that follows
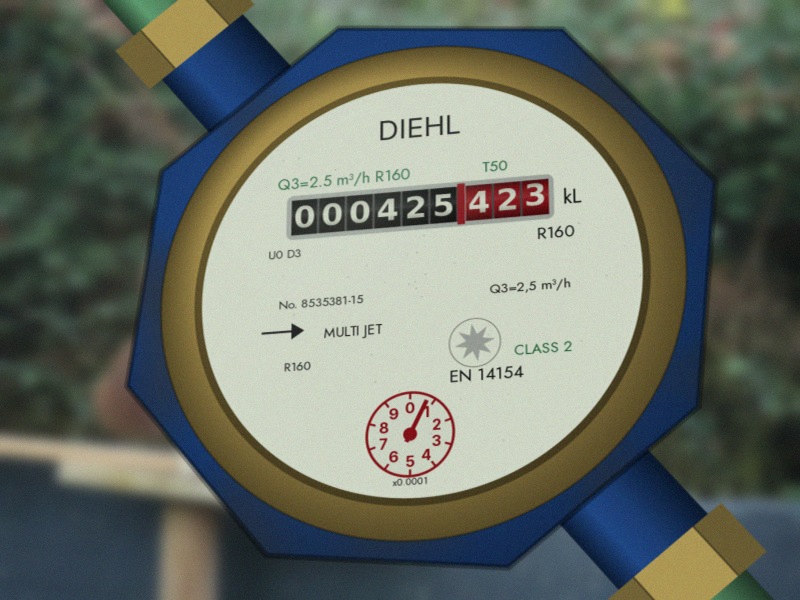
425.4230 kL
